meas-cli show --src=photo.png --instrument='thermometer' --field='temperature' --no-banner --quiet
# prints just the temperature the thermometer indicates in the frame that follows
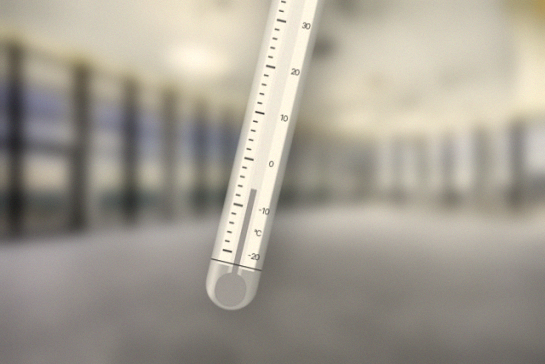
-6 °C
